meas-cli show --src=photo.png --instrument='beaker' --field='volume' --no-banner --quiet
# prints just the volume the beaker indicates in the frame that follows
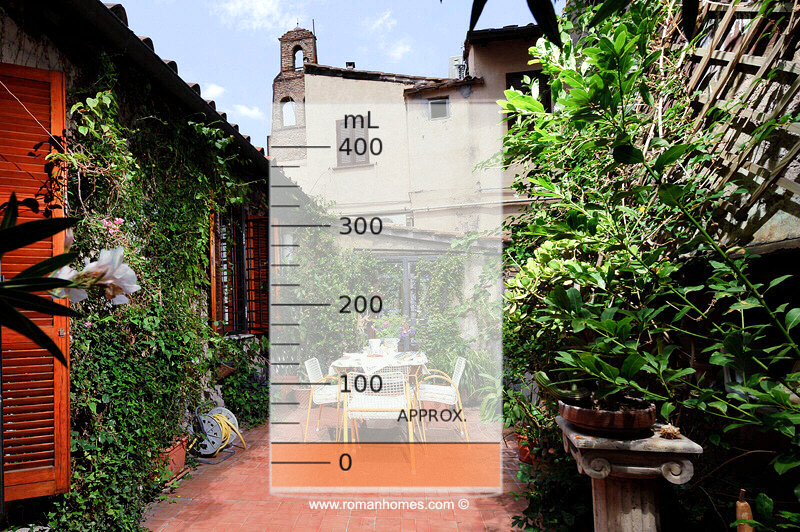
25 mL
